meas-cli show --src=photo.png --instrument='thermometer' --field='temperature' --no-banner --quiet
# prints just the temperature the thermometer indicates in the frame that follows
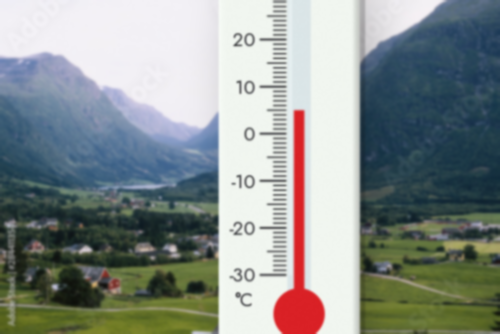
5 °C
